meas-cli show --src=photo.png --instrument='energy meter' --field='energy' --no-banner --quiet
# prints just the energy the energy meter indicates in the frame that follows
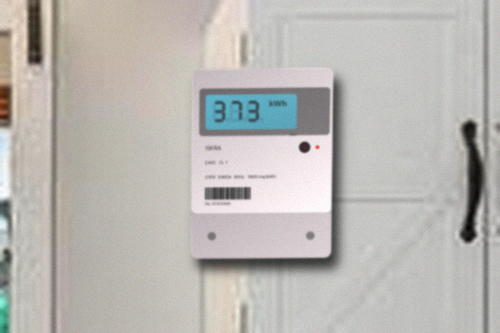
373 kWh
